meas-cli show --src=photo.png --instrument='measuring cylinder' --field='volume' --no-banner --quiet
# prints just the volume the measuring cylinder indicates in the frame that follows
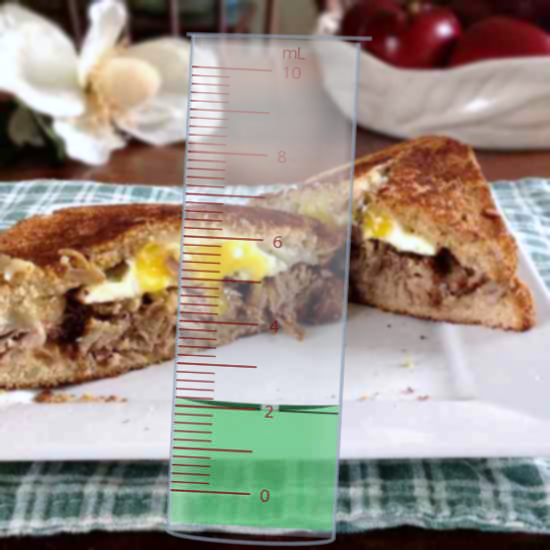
2 mL
